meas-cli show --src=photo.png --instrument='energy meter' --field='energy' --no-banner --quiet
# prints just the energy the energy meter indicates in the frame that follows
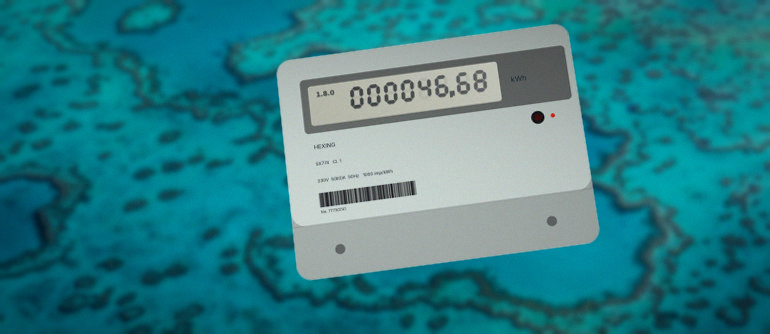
46.68 kWh
